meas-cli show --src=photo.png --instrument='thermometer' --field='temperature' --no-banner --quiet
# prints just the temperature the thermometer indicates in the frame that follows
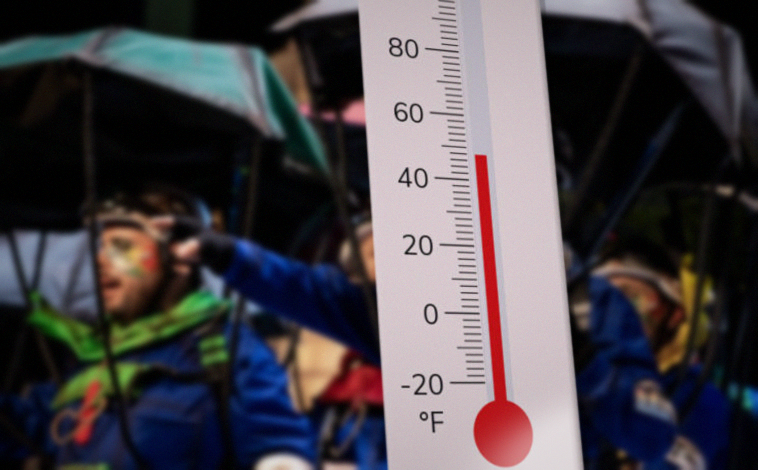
48 °F
